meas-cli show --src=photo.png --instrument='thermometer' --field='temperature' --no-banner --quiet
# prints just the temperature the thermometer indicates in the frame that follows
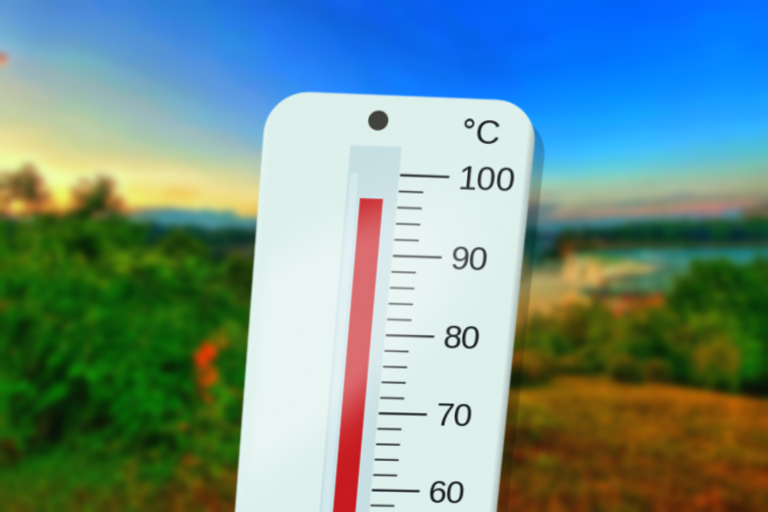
97 °C
